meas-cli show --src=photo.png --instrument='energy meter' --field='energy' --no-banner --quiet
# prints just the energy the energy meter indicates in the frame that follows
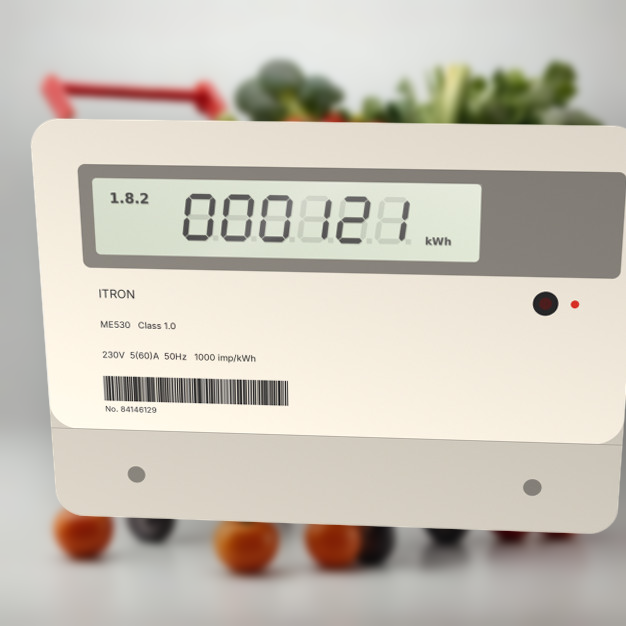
121 kWh
